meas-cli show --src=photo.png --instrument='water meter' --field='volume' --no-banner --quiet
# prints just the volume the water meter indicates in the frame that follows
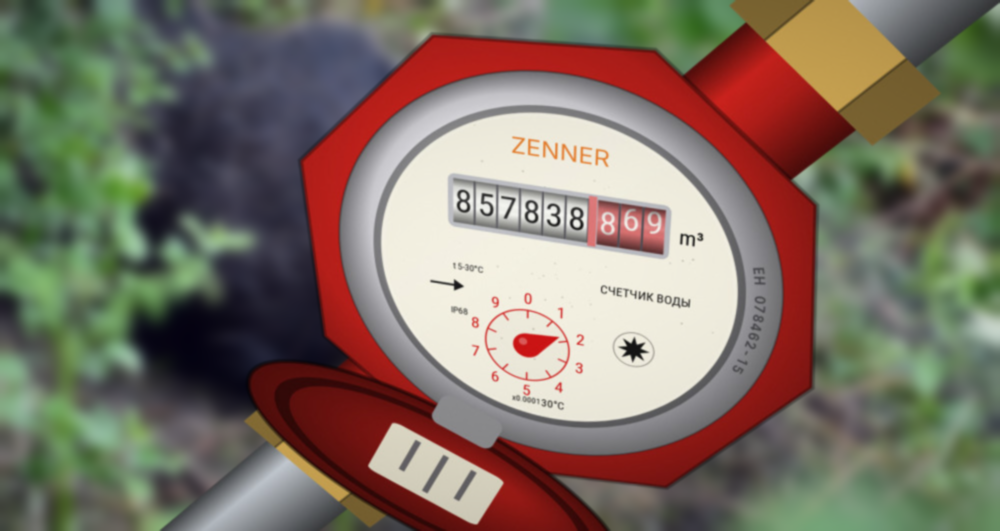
857838.8691 m³
